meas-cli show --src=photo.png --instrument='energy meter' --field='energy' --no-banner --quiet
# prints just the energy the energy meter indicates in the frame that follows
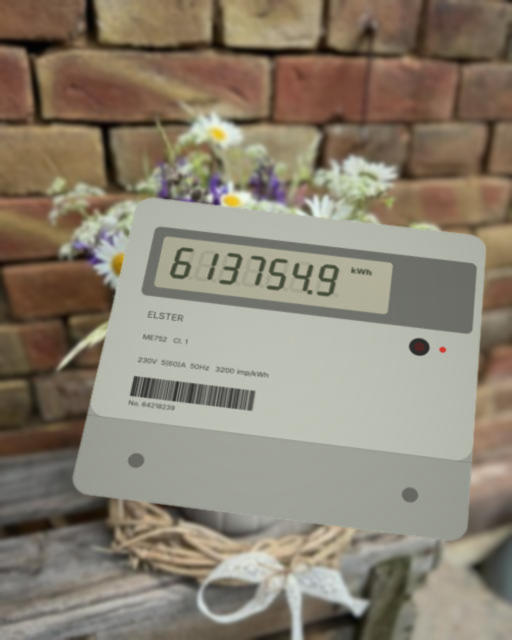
613754.9 kWh
